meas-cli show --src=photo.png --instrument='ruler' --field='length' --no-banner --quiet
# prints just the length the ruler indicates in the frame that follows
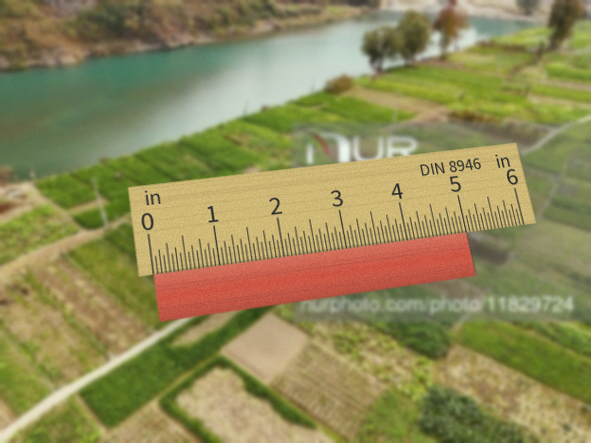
5 in
